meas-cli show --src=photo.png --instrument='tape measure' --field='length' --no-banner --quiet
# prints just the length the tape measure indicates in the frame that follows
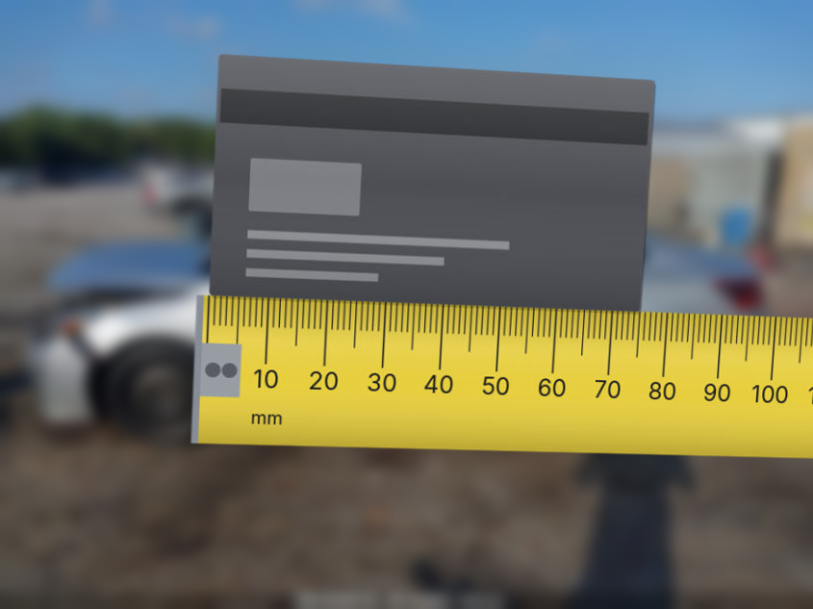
75 mm
